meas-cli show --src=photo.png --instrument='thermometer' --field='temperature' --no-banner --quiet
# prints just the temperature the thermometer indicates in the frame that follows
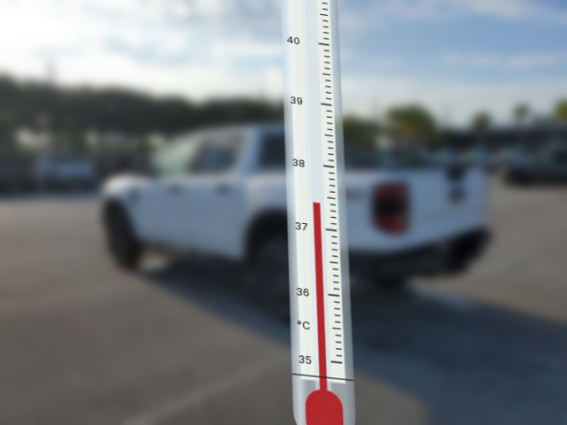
37.4 °C
